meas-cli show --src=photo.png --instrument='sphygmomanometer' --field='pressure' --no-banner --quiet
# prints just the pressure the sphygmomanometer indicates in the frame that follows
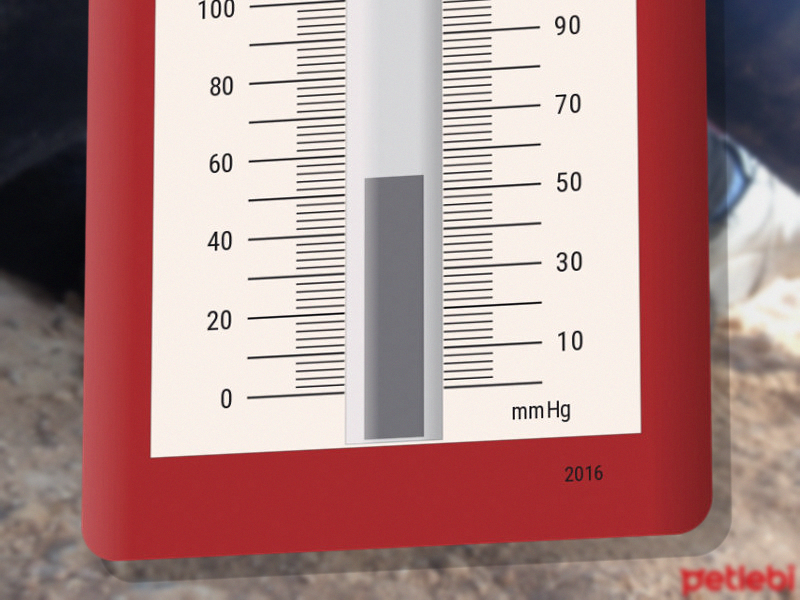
54 mmHg
